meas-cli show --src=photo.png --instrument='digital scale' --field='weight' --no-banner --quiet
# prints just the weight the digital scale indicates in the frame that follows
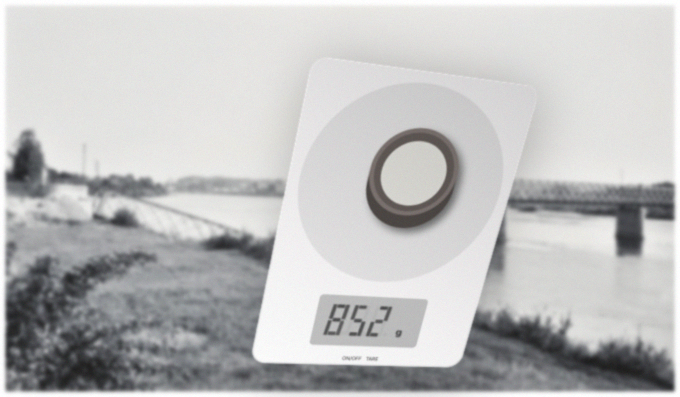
852 g
